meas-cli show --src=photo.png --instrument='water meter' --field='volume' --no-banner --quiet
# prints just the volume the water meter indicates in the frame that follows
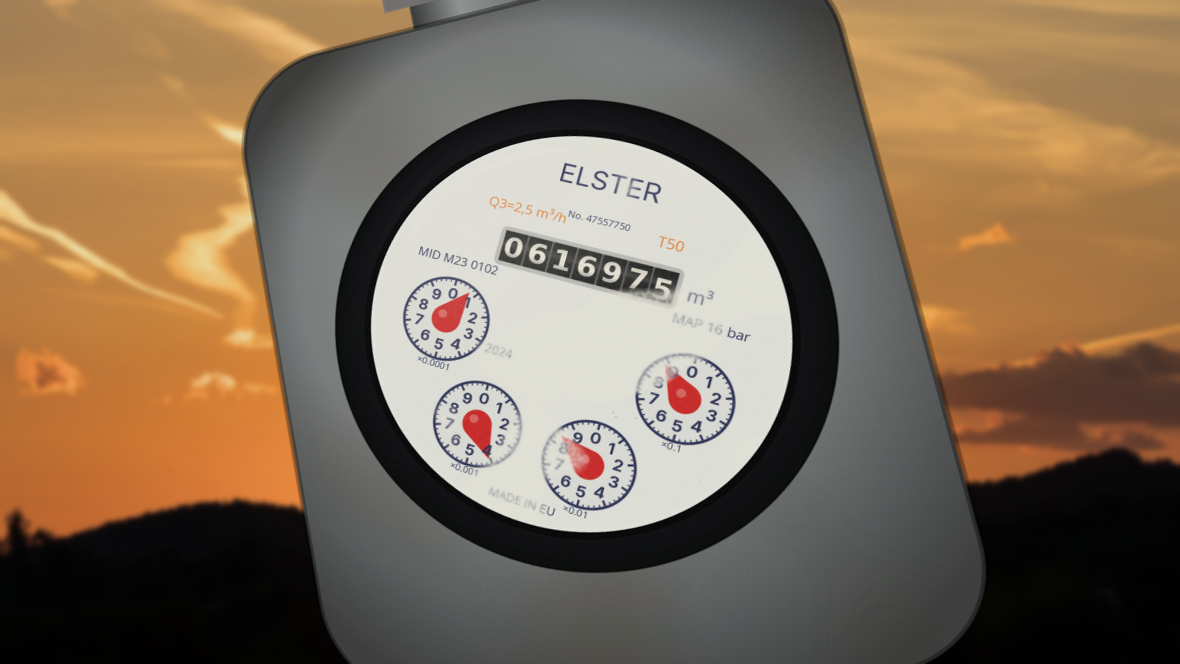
616974.8840 m³
